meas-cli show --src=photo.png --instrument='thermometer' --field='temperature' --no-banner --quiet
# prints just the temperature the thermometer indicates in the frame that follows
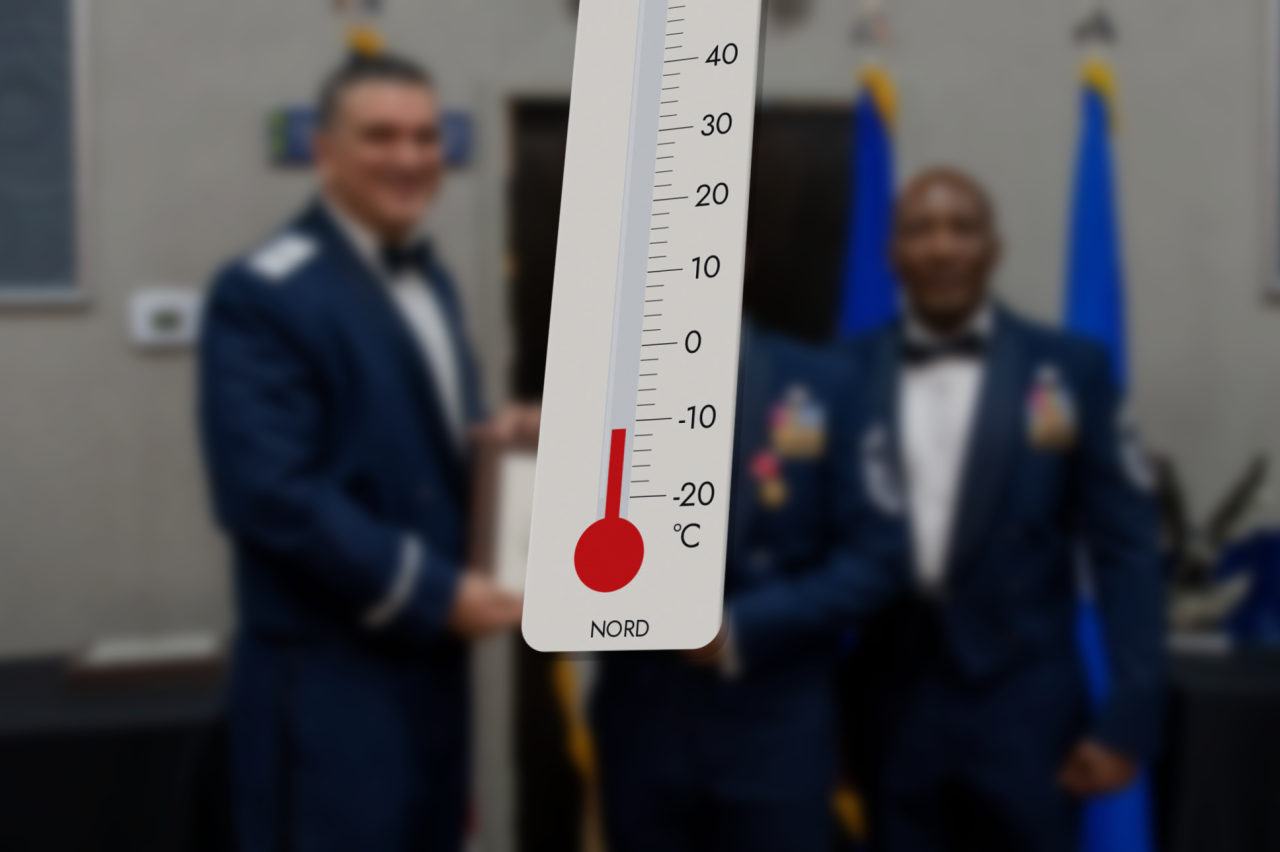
-11 °C
